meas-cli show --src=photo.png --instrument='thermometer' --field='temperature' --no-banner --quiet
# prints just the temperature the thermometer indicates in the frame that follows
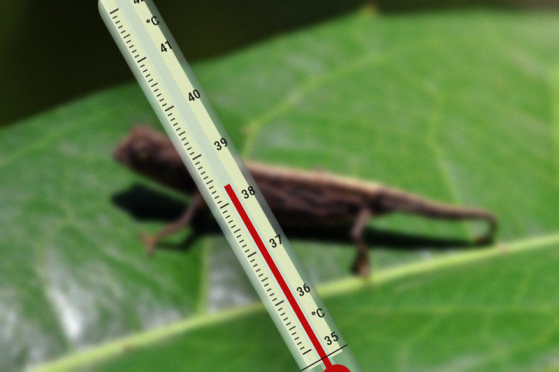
38.3 °C
